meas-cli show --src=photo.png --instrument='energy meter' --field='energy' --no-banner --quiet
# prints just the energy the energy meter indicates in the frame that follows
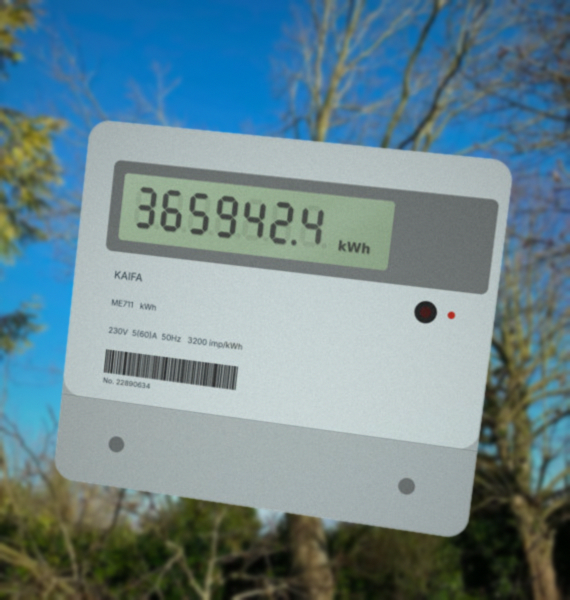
365942.4 kWh
